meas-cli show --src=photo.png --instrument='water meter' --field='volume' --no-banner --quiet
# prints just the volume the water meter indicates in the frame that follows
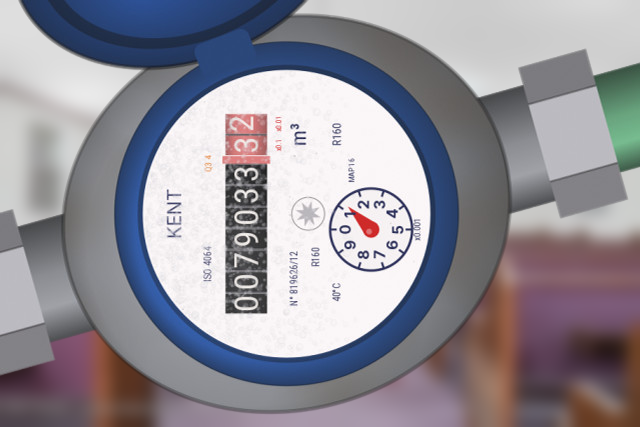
79033.321 m³
